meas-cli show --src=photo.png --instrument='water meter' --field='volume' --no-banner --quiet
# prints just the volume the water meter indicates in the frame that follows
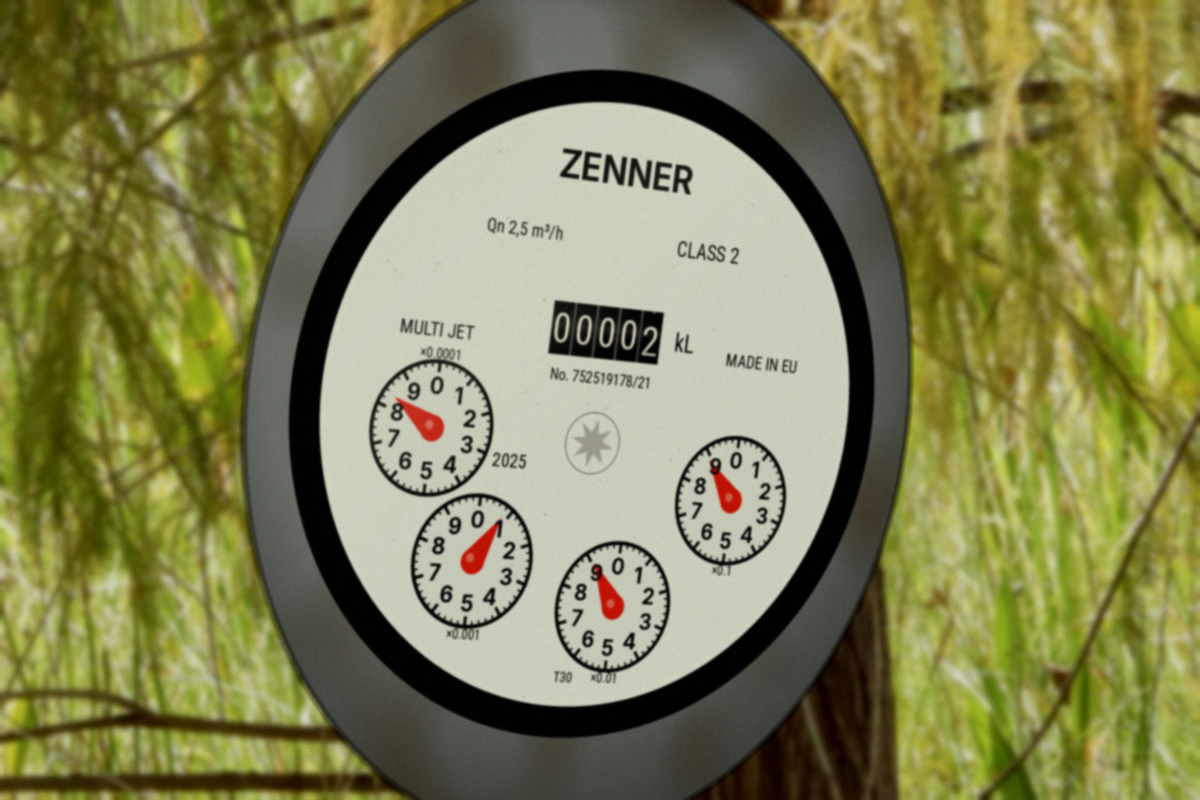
1.8908 kL
